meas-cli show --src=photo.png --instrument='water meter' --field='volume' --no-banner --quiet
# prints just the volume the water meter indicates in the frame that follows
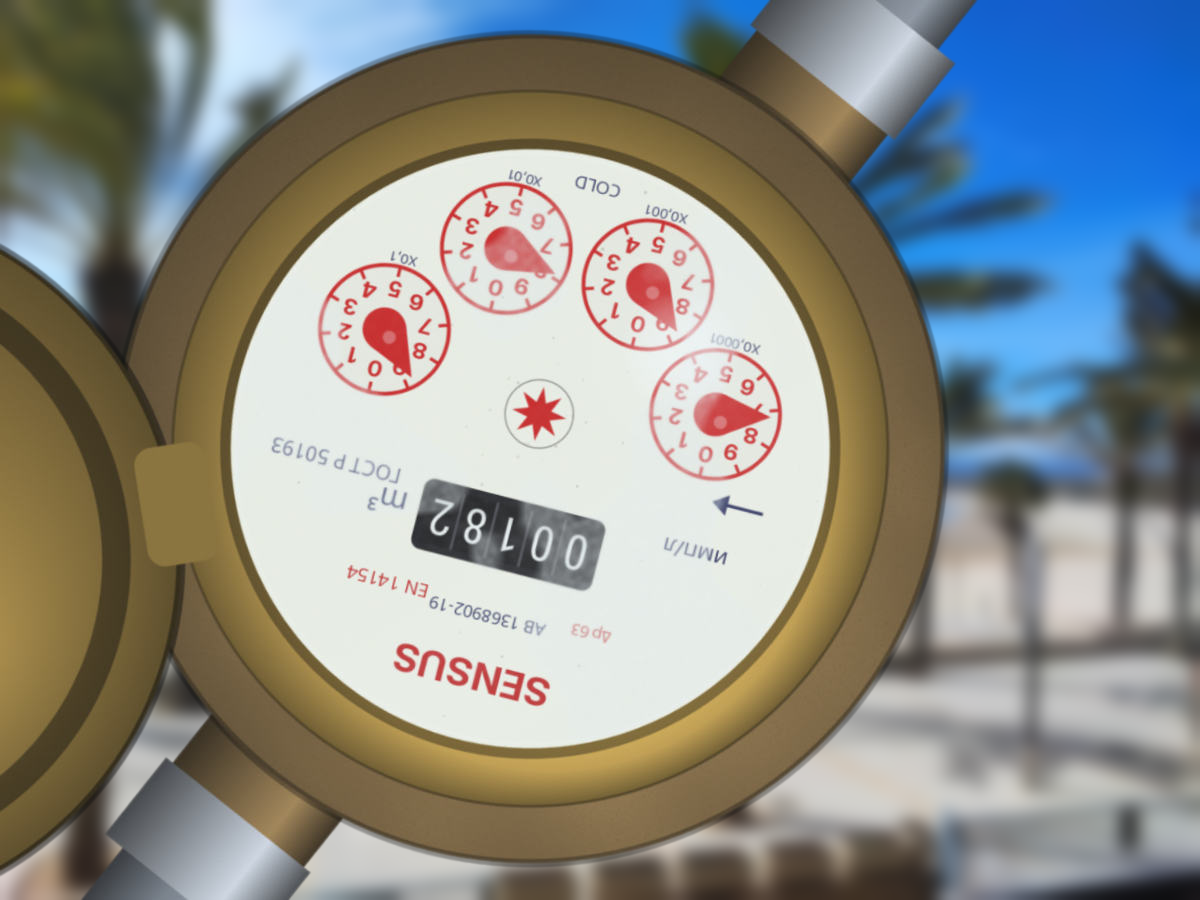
182.8787 m³
